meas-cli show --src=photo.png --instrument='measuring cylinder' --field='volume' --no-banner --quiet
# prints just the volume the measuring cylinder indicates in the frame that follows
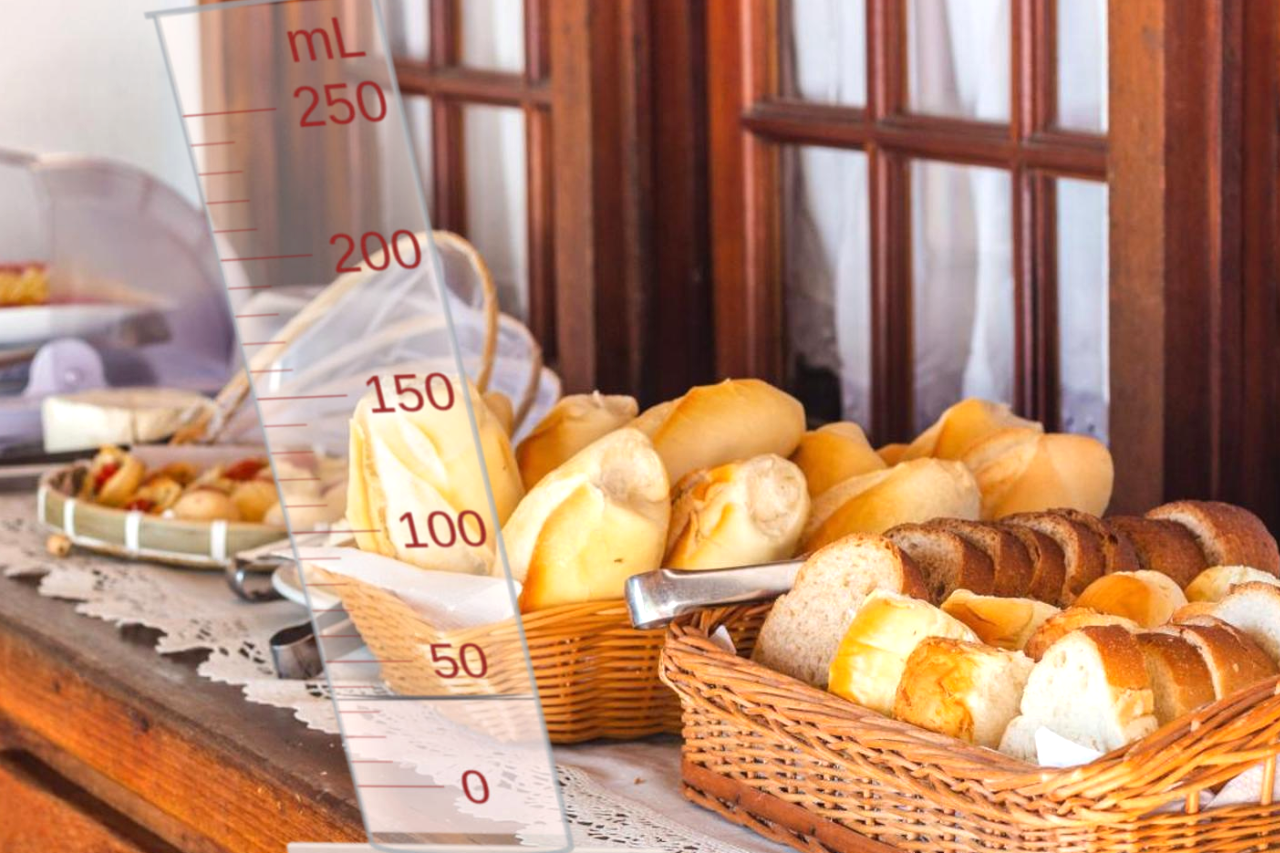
35 mL
